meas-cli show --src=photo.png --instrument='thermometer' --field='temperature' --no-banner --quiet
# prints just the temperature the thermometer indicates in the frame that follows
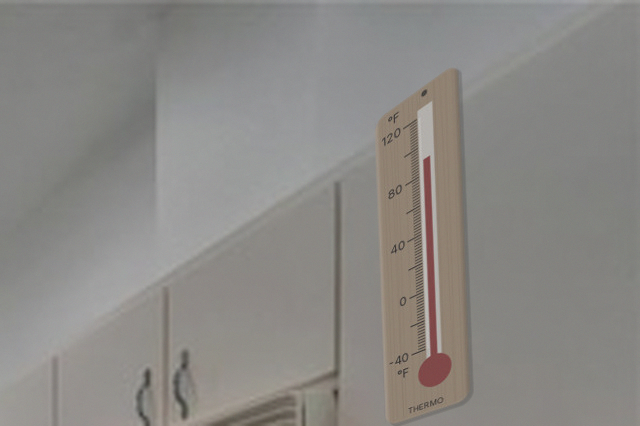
90 °F
